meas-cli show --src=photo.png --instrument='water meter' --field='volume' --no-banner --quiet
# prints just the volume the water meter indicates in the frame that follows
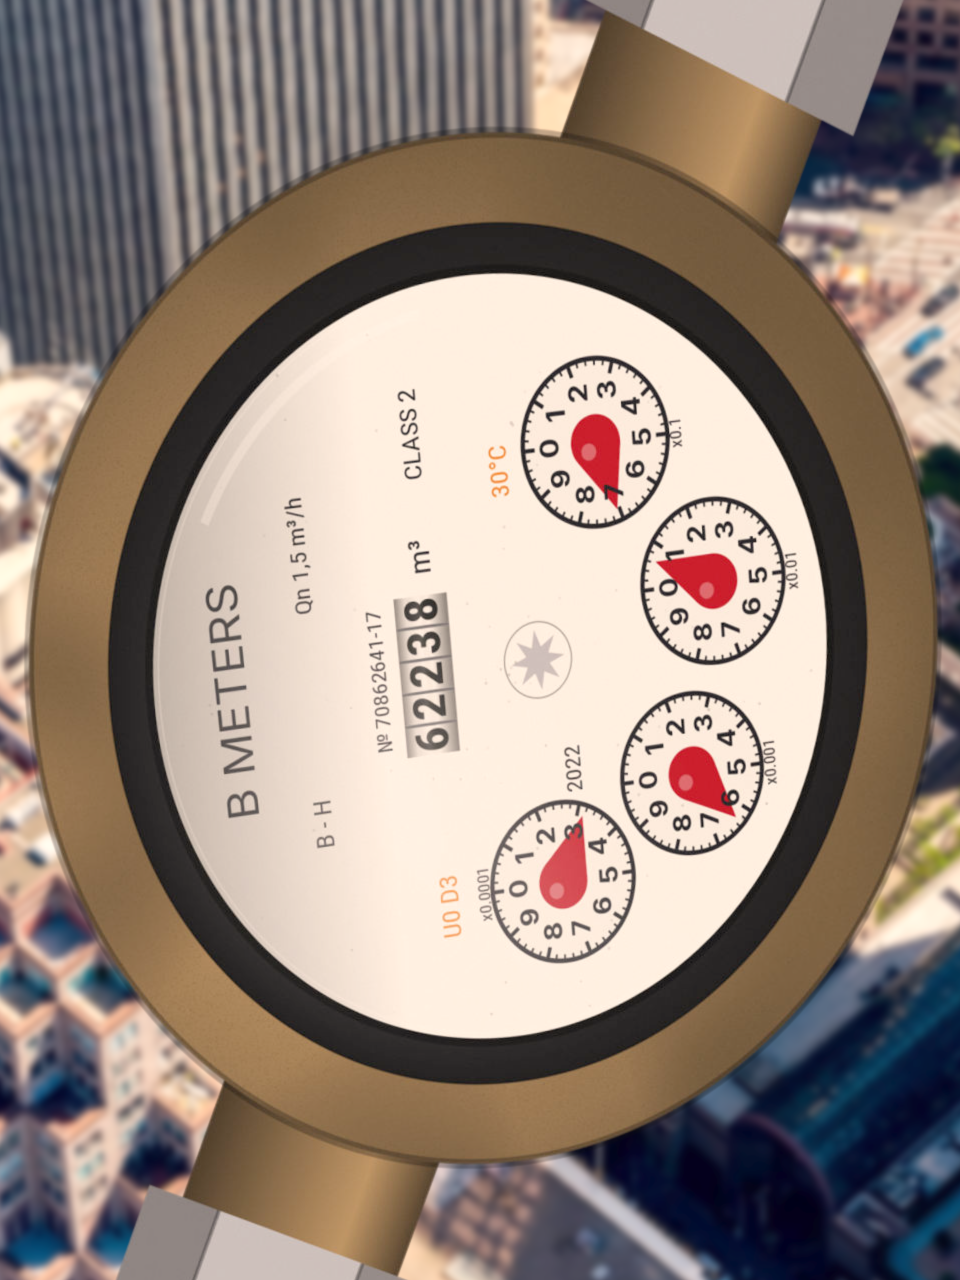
62238.7063 m³
